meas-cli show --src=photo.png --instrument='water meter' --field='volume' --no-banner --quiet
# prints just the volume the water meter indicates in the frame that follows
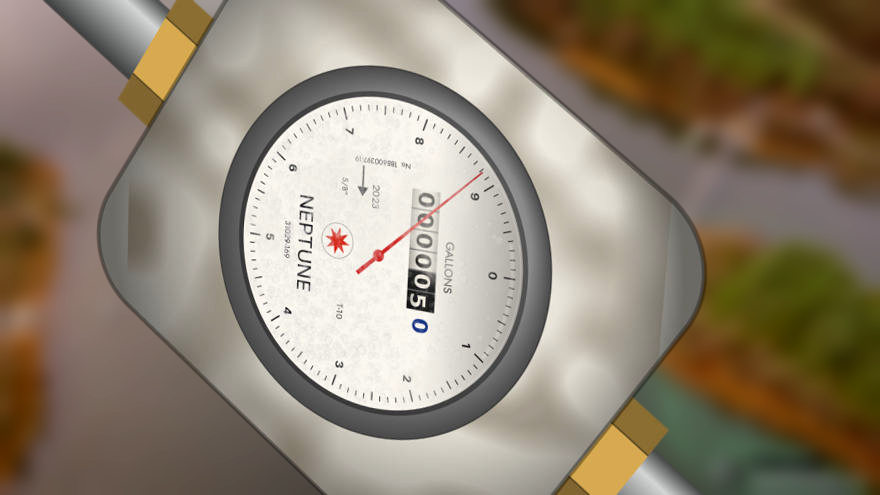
48.8 gal
